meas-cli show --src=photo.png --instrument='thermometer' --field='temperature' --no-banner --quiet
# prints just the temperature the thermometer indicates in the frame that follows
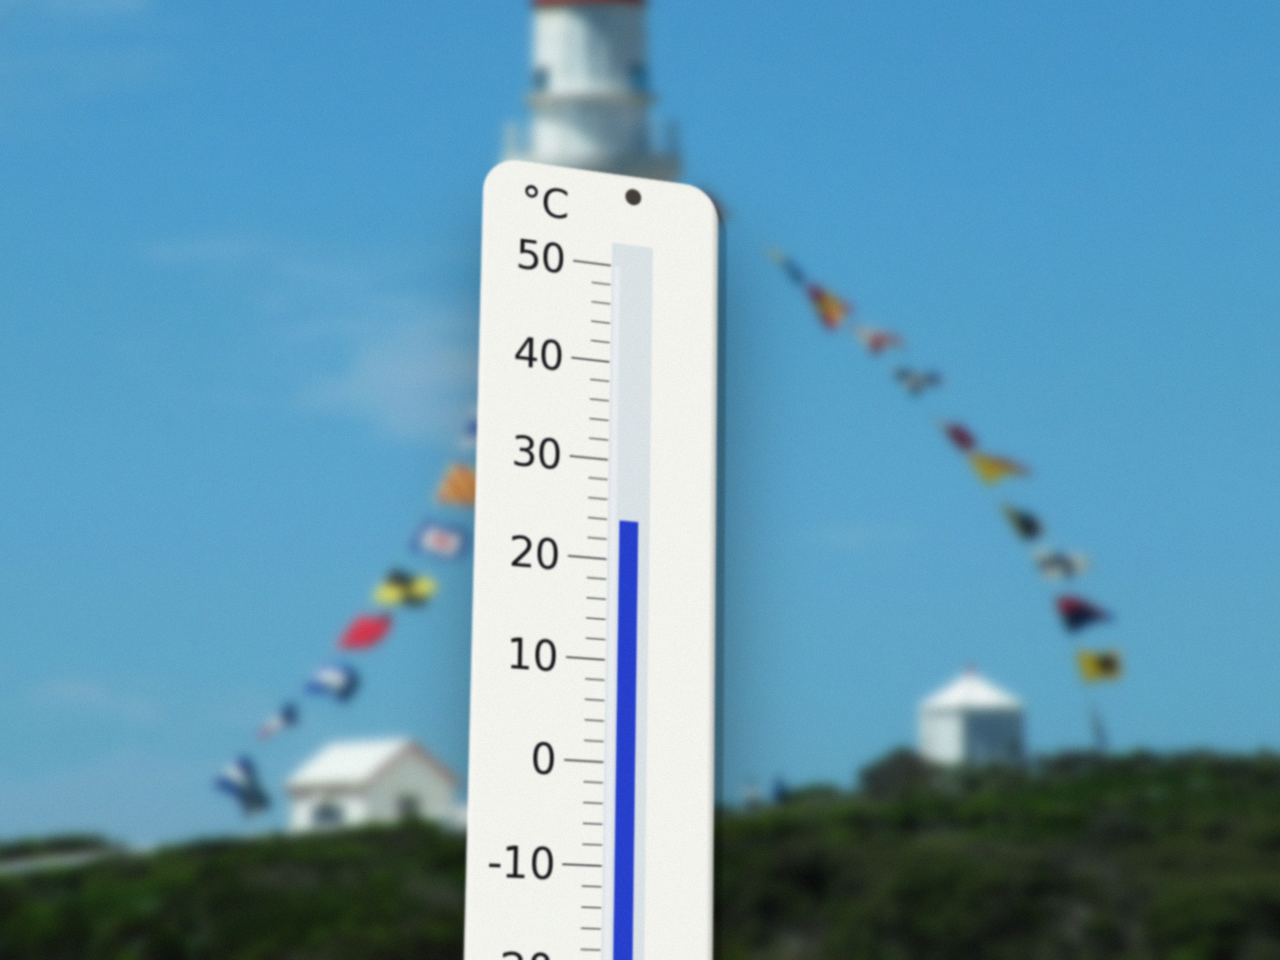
24 °C
